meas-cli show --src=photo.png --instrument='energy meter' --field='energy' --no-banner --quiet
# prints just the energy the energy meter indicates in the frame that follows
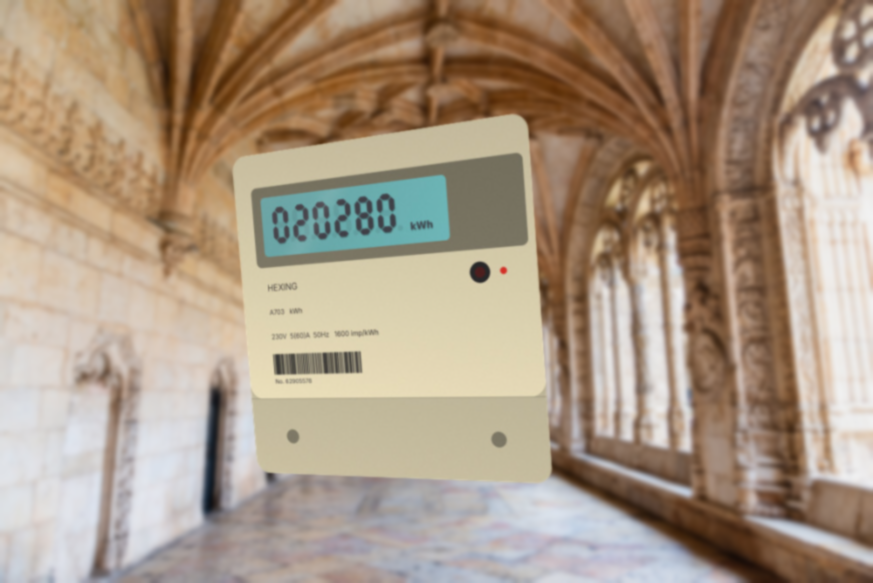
20280 kWh
